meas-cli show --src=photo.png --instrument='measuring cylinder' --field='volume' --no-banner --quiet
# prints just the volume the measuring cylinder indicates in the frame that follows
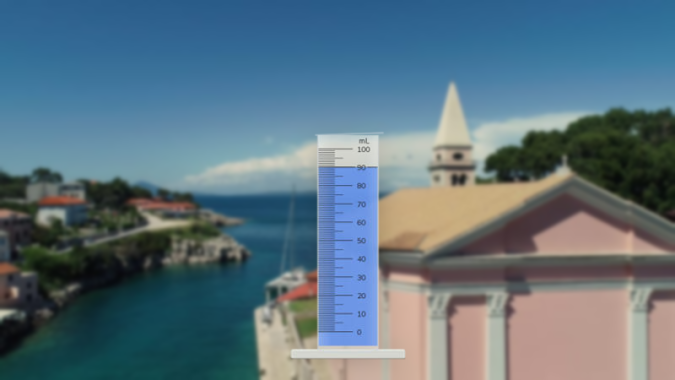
90 mL
